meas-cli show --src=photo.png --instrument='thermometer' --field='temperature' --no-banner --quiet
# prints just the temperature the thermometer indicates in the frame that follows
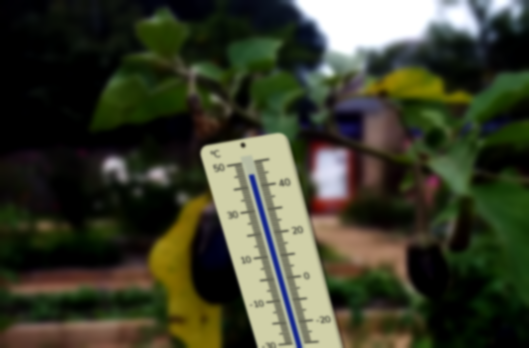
45 °C
